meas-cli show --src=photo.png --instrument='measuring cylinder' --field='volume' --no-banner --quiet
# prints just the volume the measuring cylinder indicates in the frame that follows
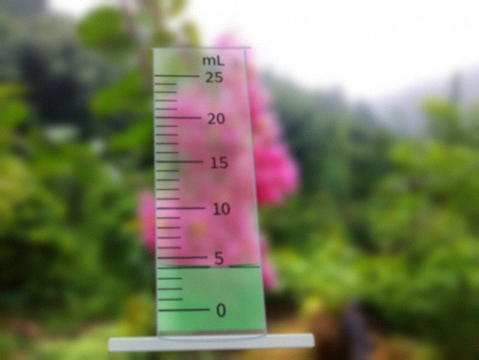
4 mL
